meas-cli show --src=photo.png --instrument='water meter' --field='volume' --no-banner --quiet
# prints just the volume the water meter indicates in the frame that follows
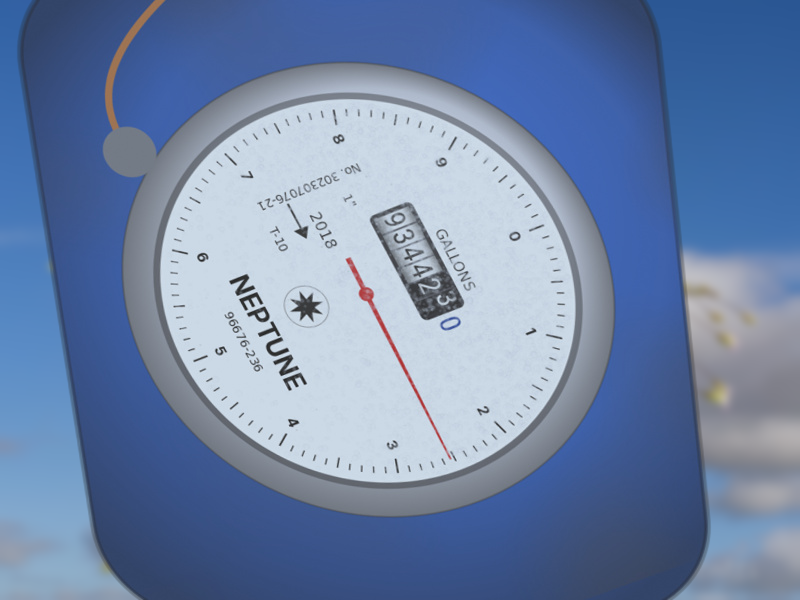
9344232.5 gal
